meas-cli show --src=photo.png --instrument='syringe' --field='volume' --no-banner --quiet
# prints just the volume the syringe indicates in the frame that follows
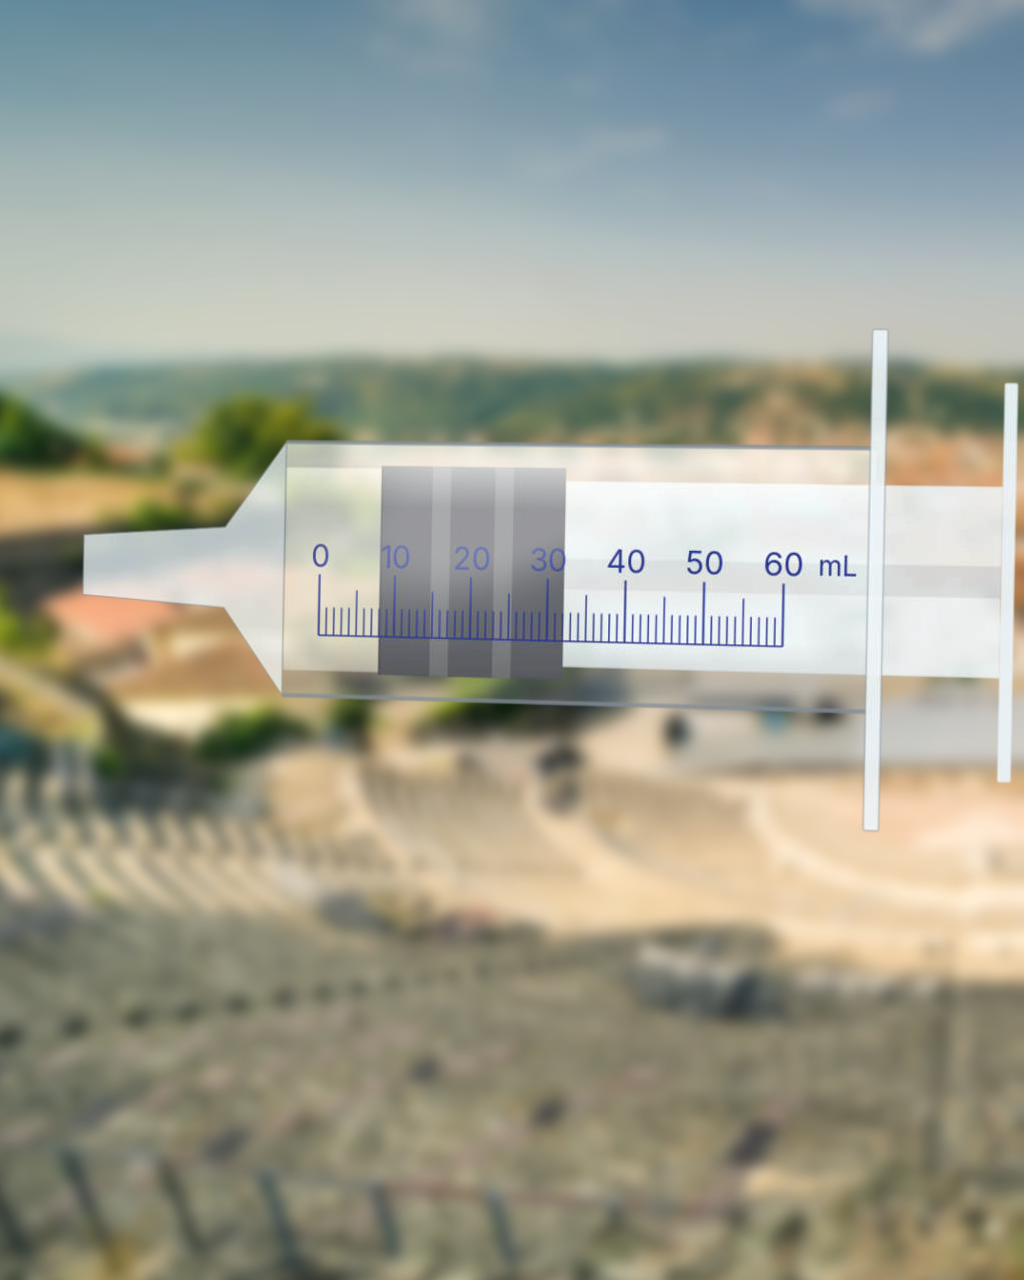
8 mL
